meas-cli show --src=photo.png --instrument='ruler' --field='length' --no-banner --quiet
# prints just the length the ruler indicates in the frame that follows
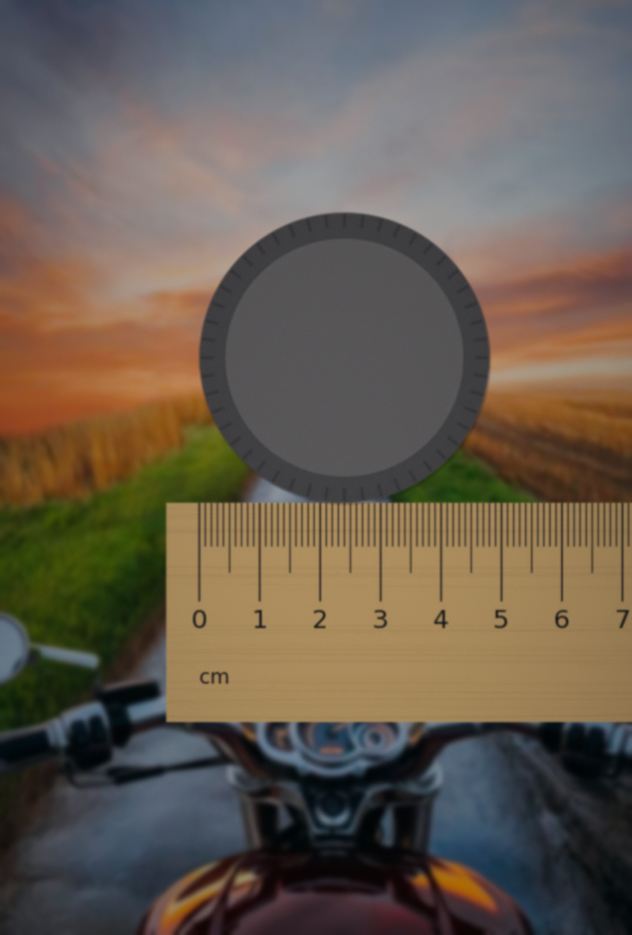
4.8 cm
